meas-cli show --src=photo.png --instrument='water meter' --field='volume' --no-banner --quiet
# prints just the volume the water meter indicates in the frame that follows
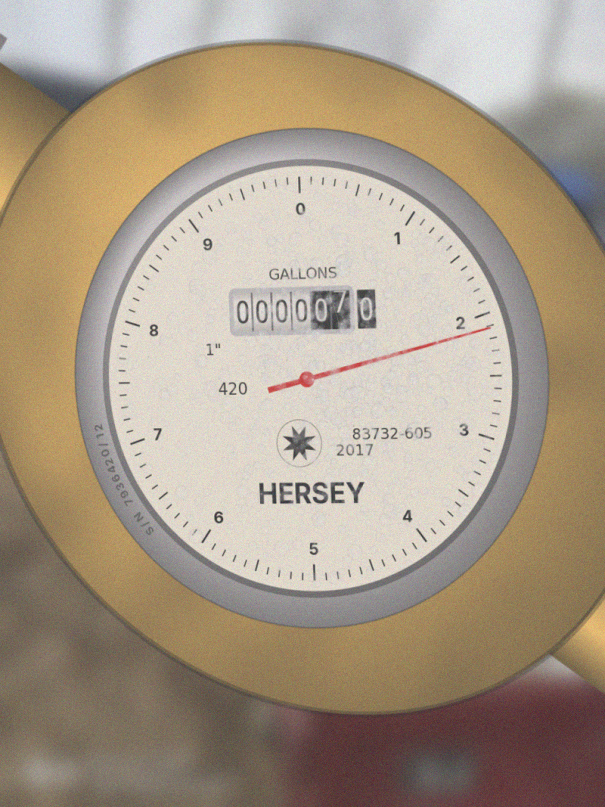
72.1 gal
